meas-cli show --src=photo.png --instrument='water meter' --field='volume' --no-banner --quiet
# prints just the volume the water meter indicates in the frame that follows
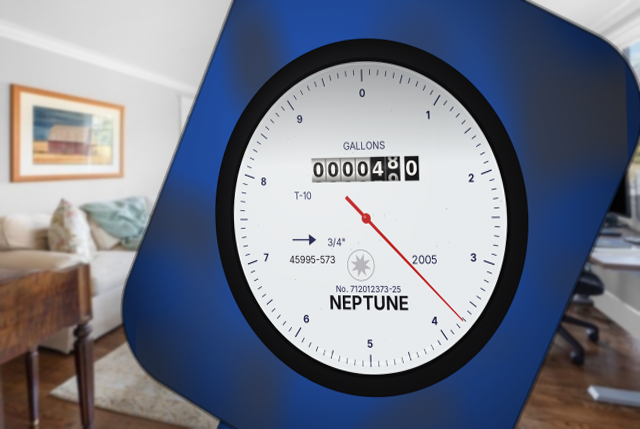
483.7 gal
